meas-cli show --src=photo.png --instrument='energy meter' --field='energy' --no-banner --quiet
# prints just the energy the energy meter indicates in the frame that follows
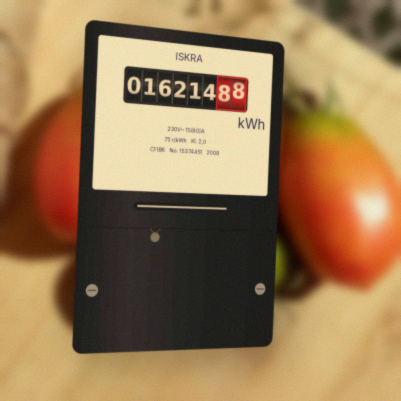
16214.88 kWh
